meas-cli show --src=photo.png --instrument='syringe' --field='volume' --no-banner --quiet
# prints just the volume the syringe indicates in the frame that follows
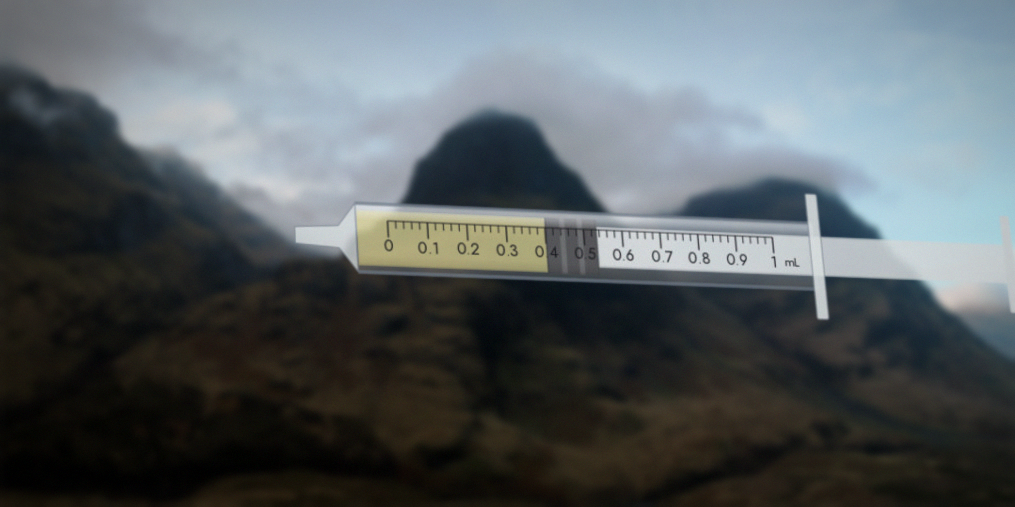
0.4 mL
